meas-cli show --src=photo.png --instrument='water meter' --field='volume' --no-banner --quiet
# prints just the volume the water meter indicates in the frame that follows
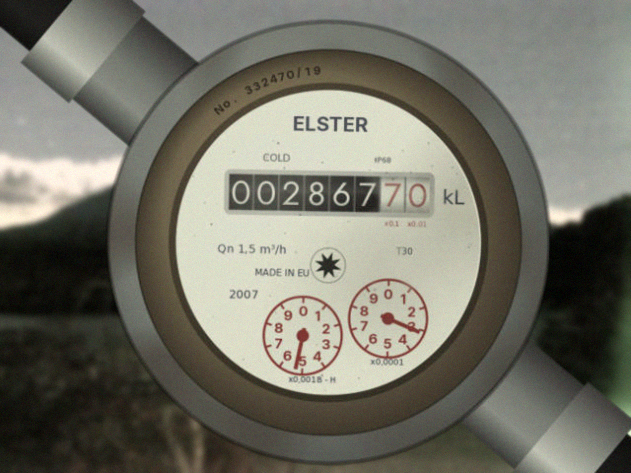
2867.7053 kL
